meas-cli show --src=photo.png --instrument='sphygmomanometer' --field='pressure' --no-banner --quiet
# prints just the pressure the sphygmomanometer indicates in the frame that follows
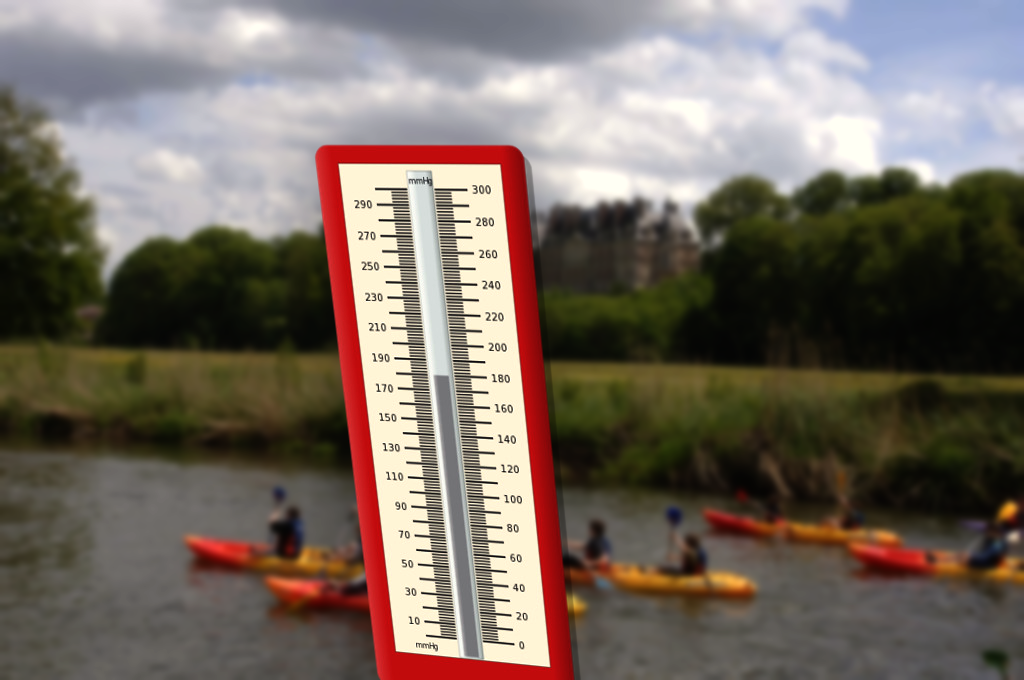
180 mmHg
